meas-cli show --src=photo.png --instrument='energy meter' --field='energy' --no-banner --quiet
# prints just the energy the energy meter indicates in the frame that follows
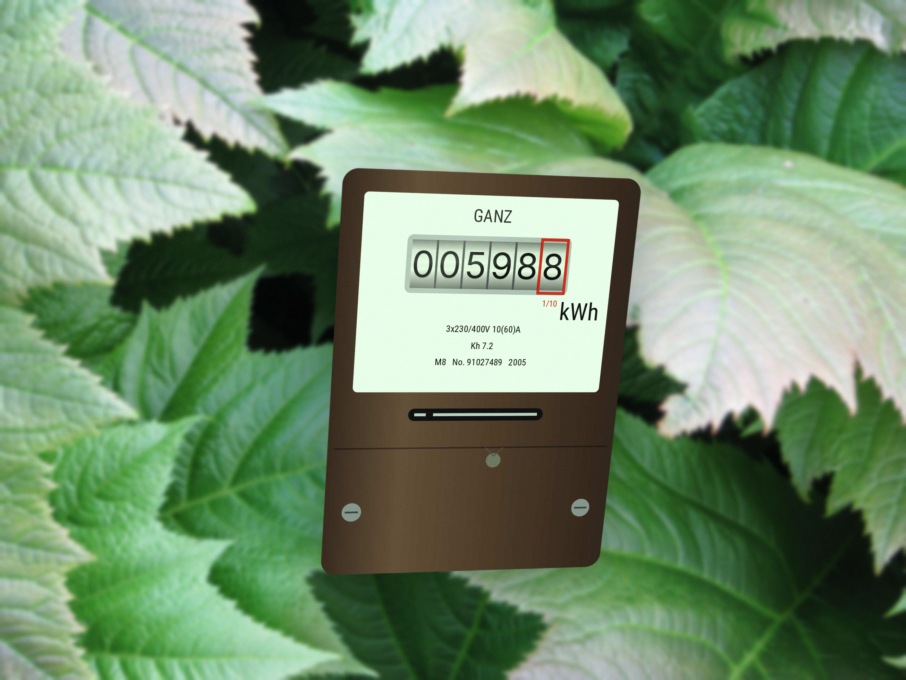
598.8 kWh
